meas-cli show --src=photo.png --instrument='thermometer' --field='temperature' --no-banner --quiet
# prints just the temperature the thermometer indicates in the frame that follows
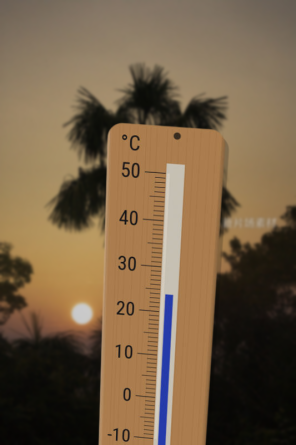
24 °C
